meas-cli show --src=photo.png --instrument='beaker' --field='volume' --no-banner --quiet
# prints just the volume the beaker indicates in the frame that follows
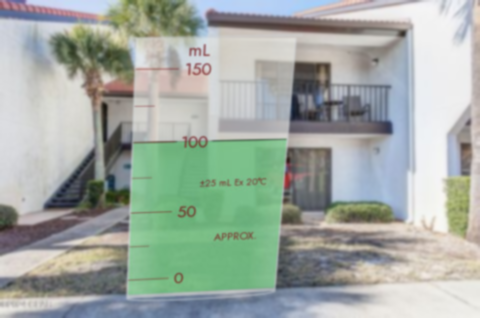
100 mL
